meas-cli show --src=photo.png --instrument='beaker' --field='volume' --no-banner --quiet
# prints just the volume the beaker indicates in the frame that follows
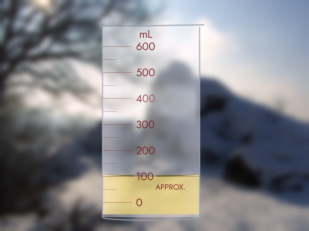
100 mL
